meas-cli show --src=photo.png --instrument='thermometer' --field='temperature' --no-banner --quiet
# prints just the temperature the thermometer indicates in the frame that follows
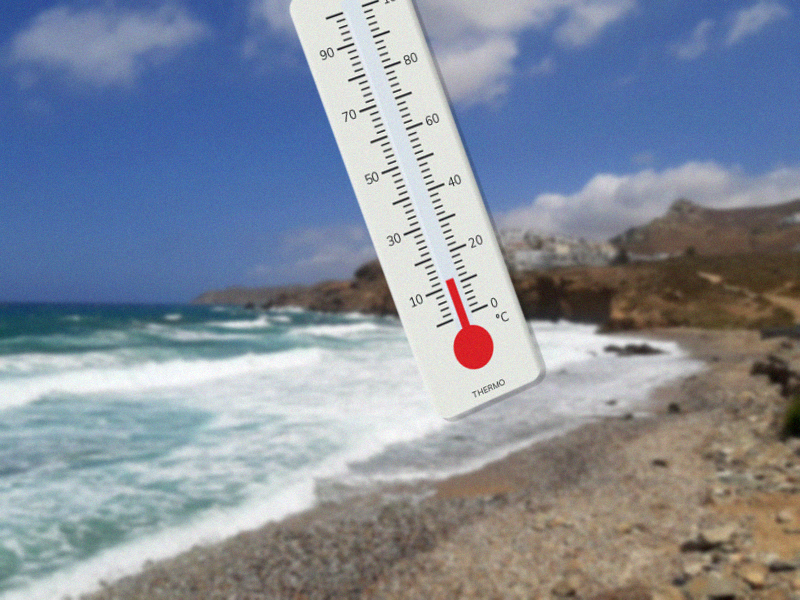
12 °C
